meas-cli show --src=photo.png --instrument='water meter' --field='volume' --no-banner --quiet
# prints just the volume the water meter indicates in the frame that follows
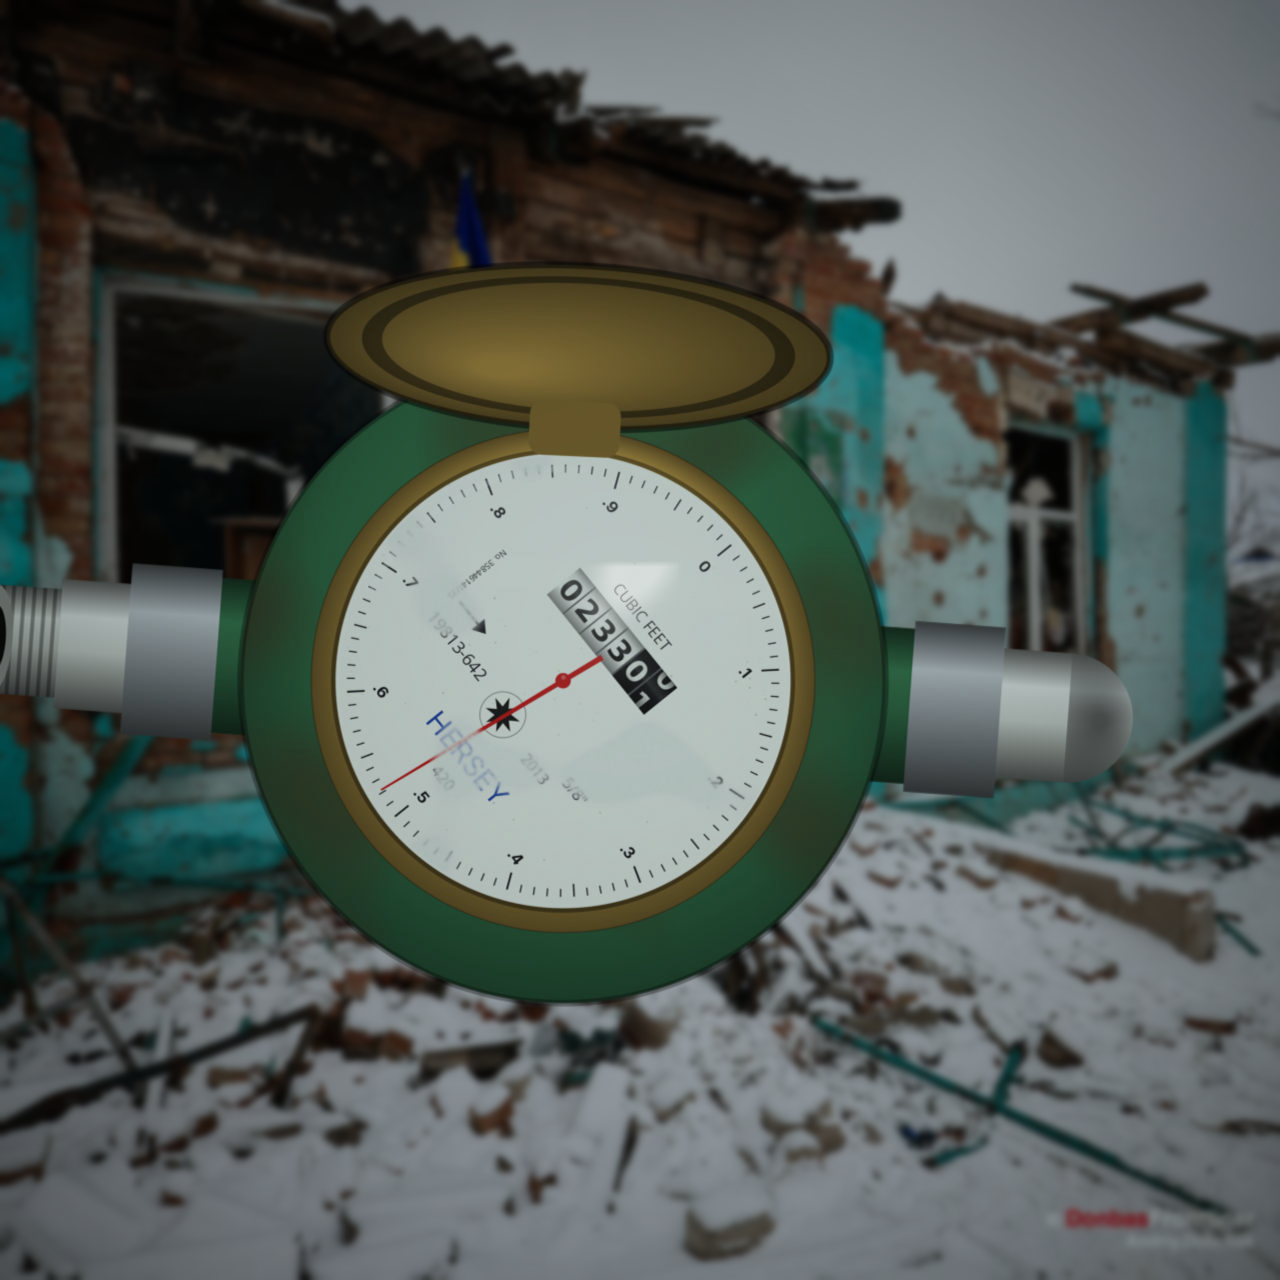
23300.52 ft³
